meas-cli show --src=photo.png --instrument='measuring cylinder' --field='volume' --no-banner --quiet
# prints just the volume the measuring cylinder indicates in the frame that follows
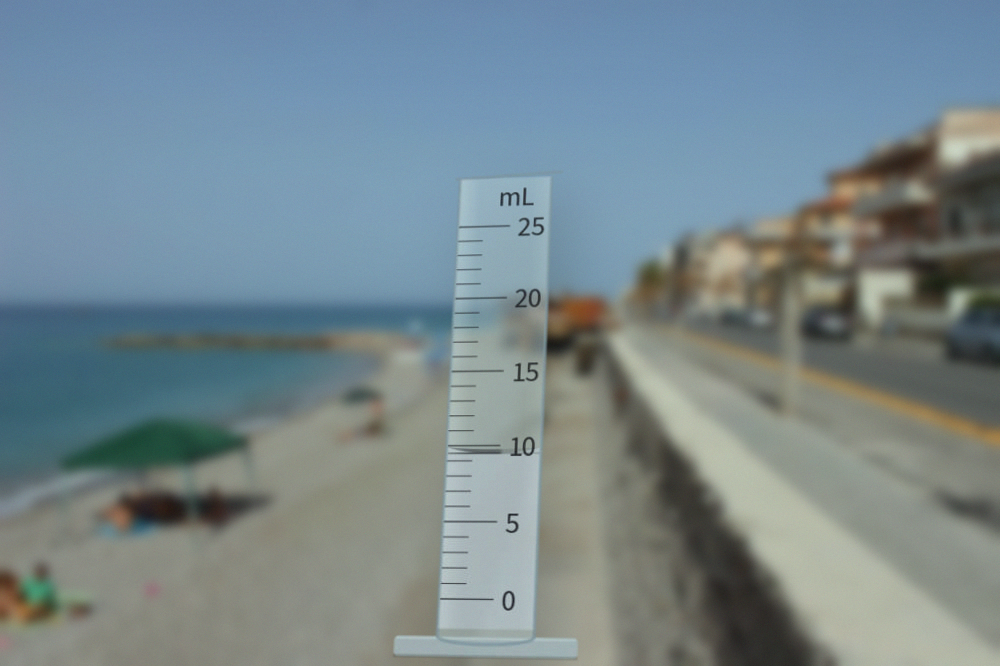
9.5 mL
